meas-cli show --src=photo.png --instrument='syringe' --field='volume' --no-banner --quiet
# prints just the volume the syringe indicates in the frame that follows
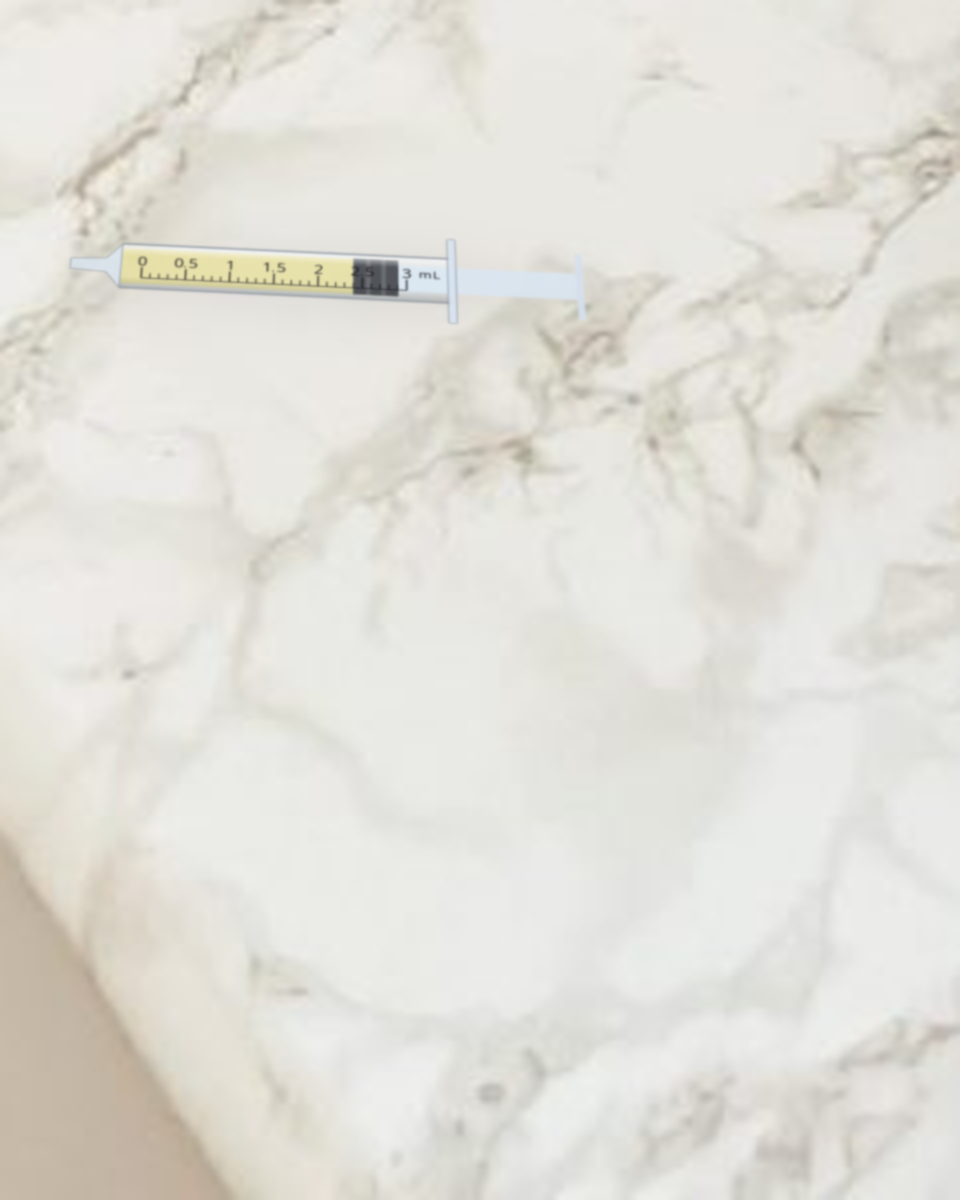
2.4 mL
